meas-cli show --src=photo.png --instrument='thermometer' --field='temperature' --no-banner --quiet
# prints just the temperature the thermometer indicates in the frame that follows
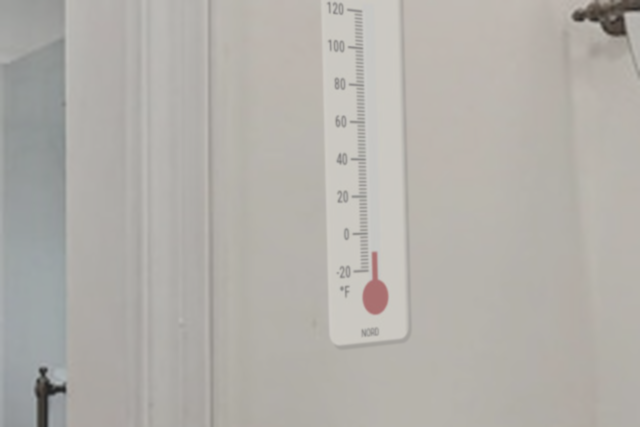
-10 °F
